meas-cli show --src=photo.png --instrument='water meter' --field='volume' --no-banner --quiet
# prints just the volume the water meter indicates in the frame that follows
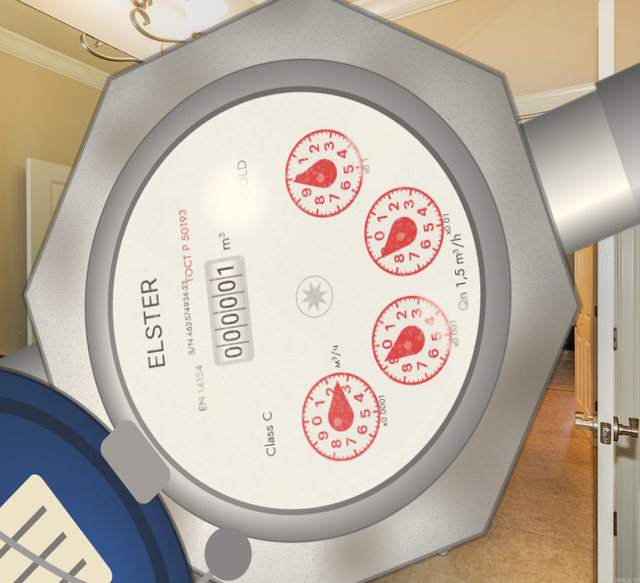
0.9892 m³
